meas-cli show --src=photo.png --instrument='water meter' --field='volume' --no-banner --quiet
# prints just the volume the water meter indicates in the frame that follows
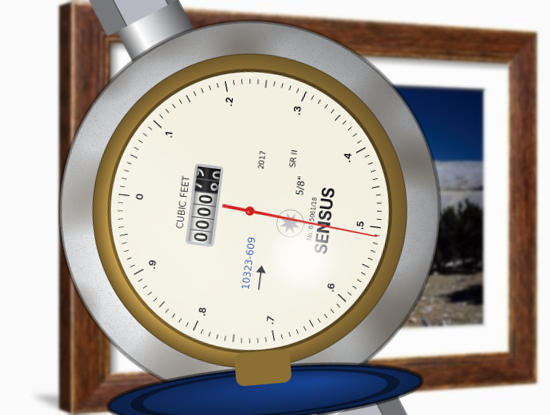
79.51 ft³
